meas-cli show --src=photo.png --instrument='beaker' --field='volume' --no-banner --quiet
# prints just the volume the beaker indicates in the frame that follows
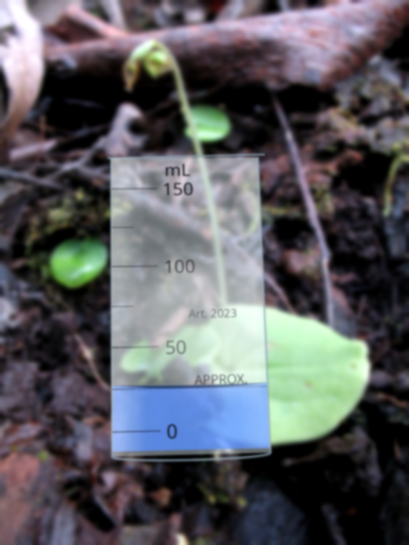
25 mL
